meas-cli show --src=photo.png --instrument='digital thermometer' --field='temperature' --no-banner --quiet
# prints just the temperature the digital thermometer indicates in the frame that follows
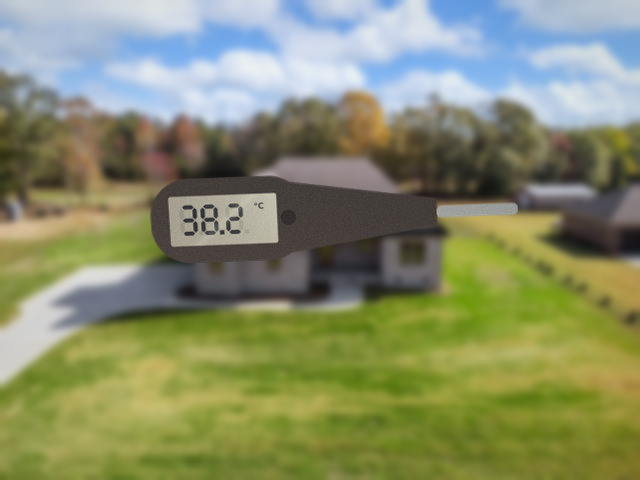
38.2 °C
